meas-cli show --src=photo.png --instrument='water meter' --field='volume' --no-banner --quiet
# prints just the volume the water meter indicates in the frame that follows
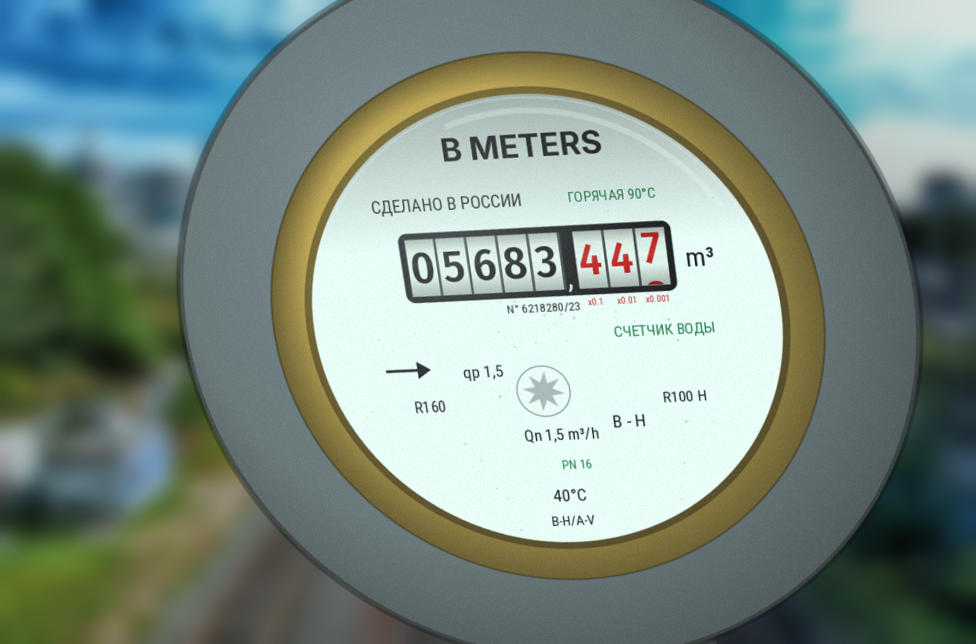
5683.447 m³
